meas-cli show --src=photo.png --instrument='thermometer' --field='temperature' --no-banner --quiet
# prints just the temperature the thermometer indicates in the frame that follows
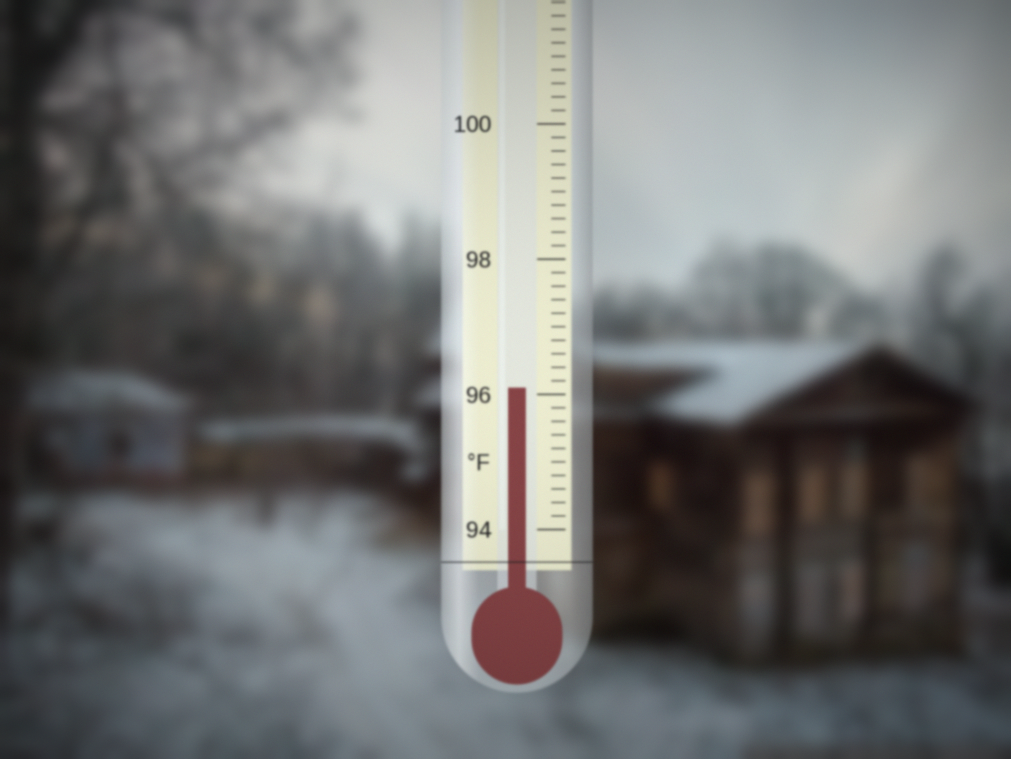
96.1 °F
